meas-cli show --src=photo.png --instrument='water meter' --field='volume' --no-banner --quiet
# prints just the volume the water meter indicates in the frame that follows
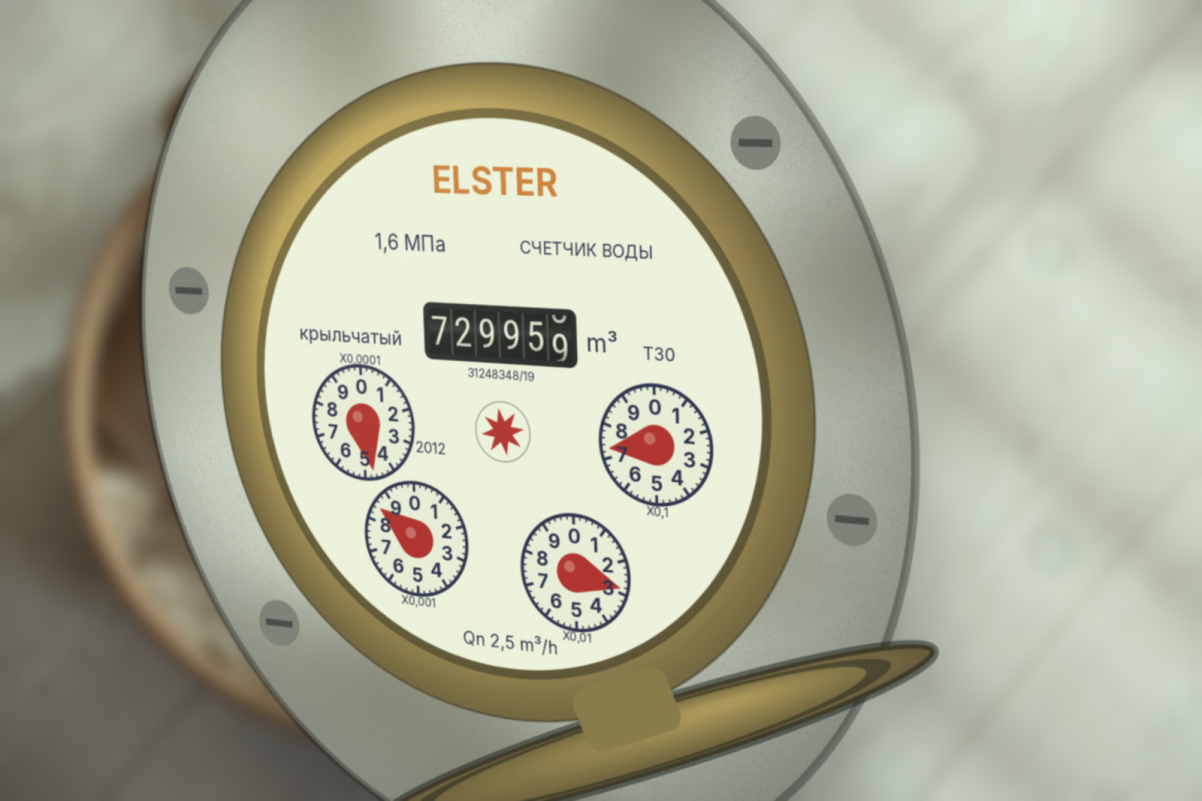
729958.7284 m³
